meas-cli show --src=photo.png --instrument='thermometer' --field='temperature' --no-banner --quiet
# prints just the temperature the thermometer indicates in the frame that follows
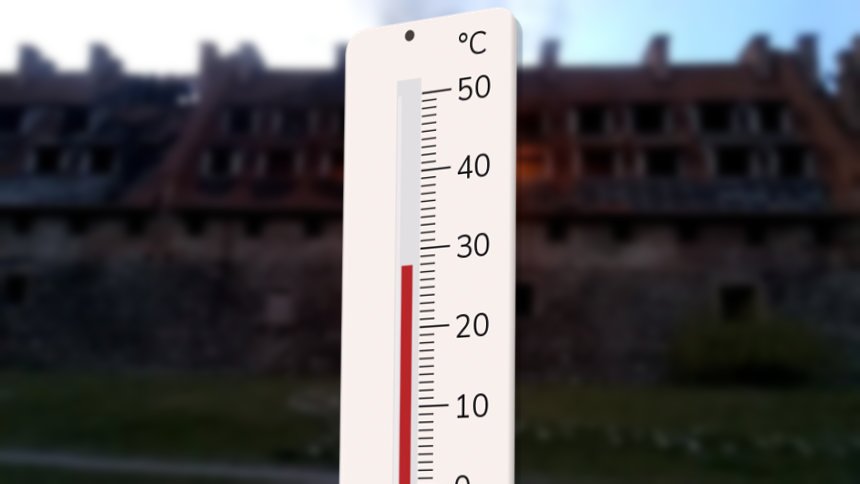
28 °C
